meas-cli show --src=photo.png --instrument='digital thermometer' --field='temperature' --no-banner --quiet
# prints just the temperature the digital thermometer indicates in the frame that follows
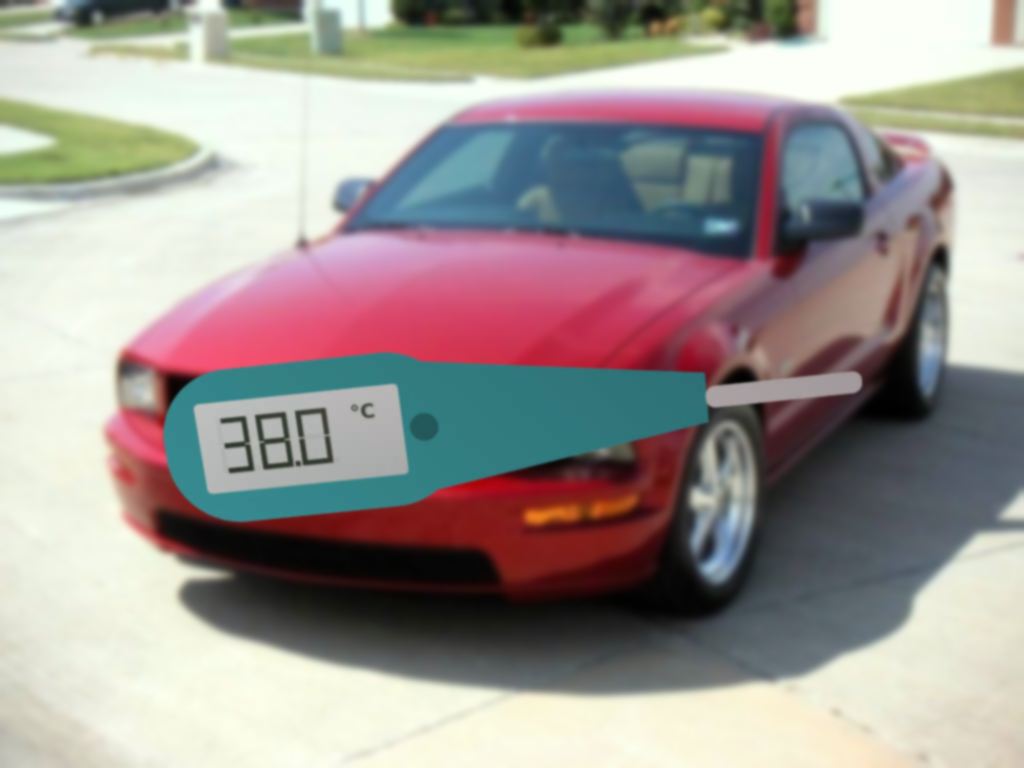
38.0 °C
